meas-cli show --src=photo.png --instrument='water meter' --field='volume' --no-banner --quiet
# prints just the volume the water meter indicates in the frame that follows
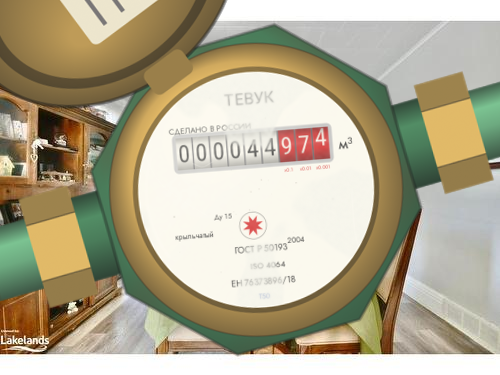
44.974 m³
